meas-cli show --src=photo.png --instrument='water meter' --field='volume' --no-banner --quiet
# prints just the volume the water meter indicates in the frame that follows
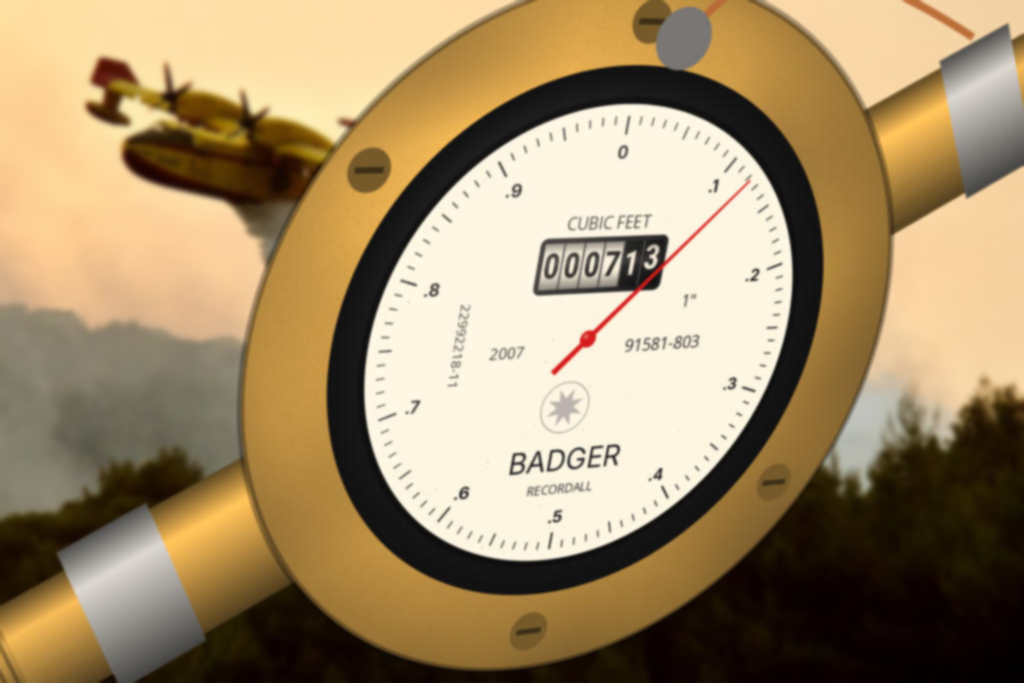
713.12 ft³
